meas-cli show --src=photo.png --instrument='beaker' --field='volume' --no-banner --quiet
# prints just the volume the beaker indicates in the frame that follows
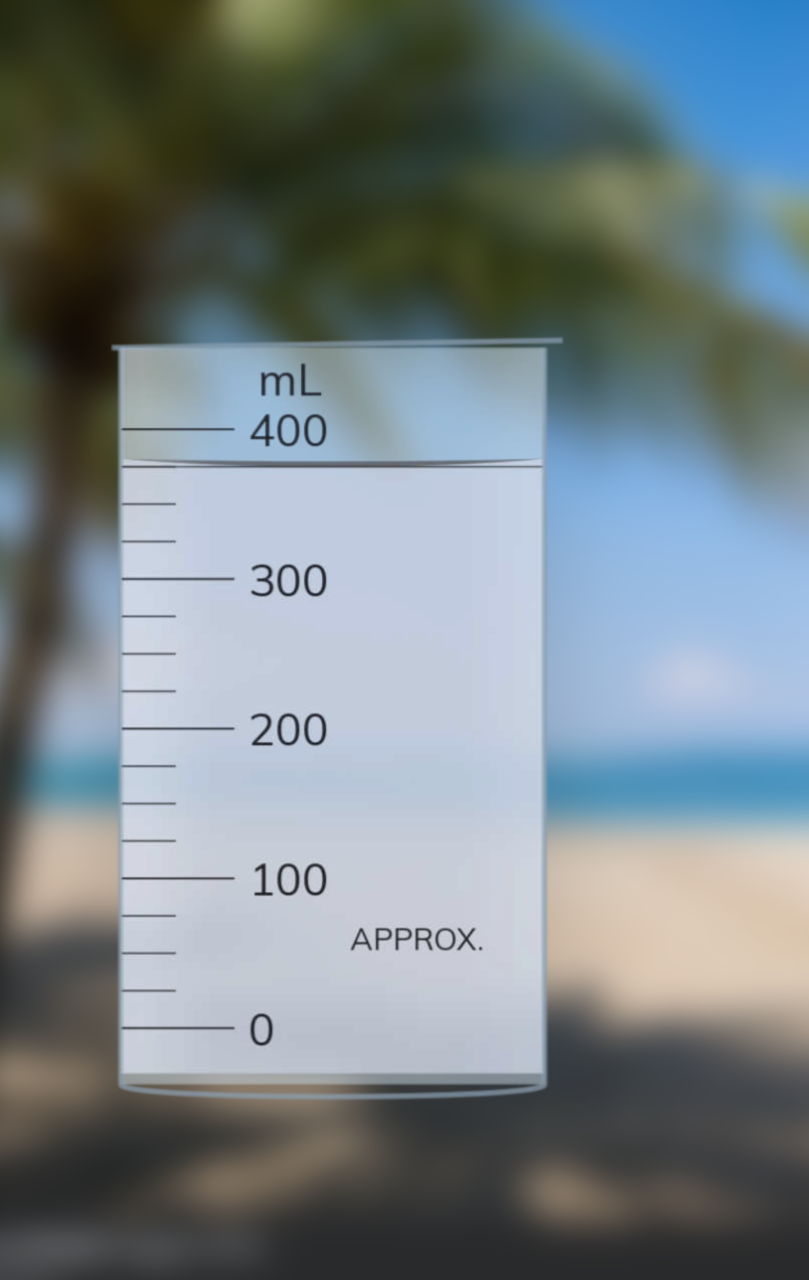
375 mL
